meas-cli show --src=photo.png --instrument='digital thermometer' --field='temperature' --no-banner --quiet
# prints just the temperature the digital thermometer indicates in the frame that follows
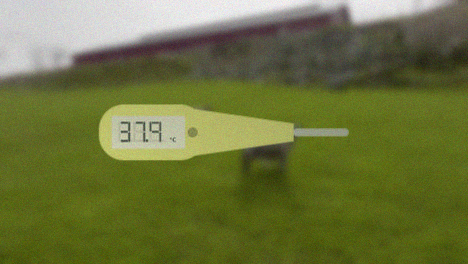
37.9 °C
